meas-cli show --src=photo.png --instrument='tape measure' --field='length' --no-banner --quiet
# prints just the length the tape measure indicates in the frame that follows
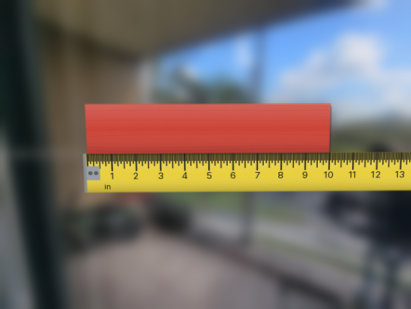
10 in
